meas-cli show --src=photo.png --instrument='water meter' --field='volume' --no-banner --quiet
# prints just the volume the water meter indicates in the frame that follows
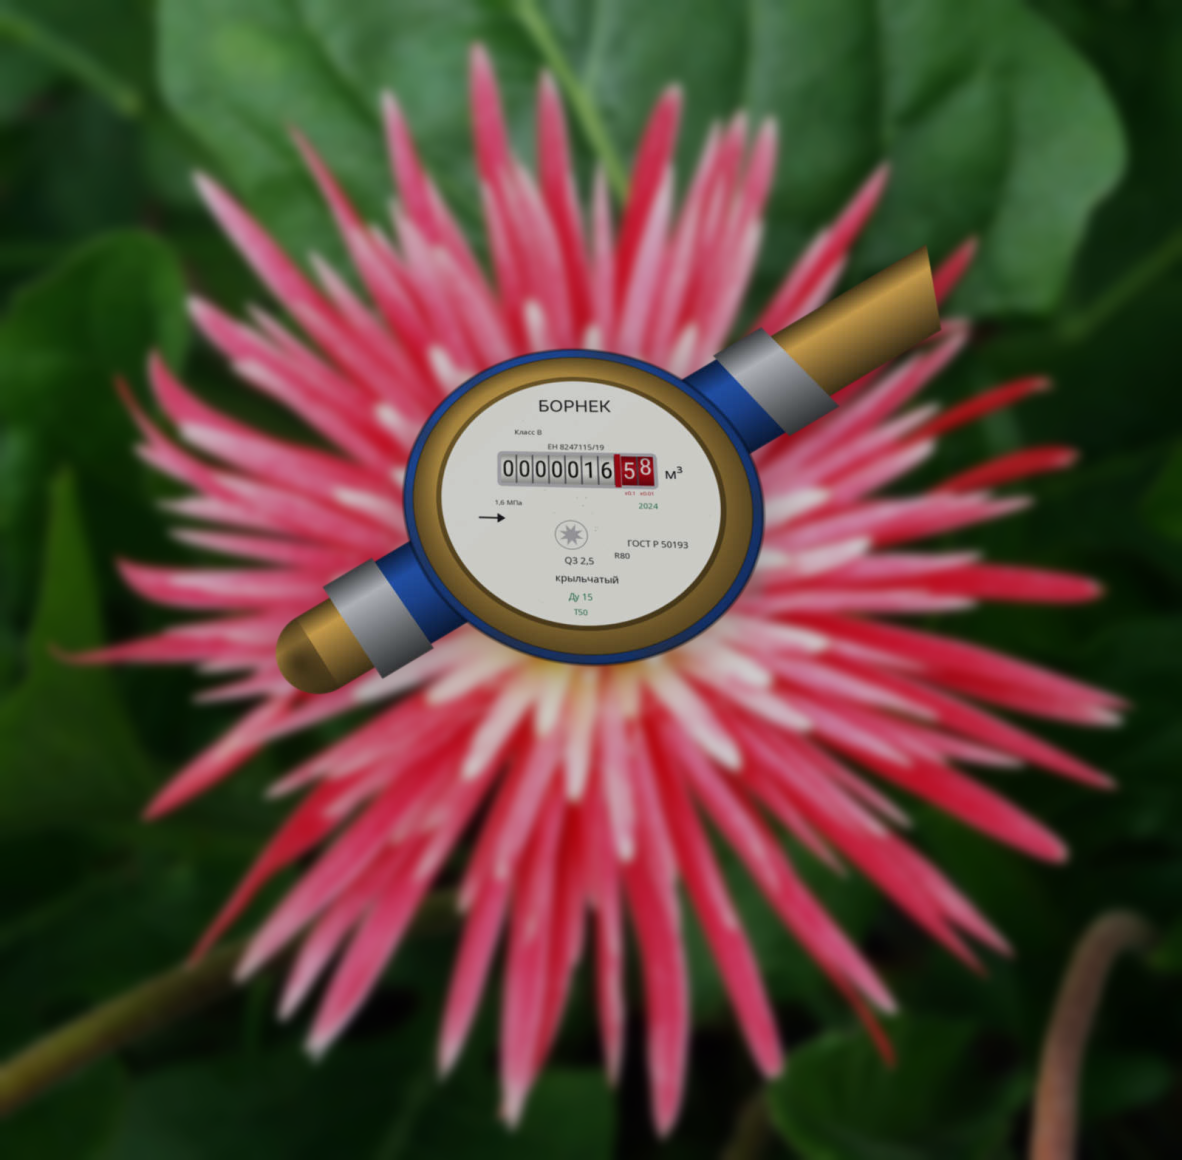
16.58 m³
